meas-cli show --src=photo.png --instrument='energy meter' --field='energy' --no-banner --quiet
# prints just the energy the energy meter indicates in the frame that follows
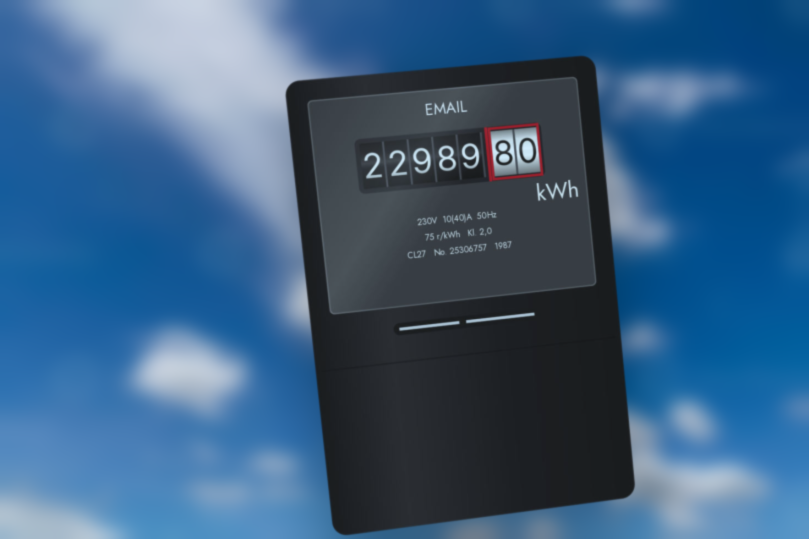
22989.80 kWh
